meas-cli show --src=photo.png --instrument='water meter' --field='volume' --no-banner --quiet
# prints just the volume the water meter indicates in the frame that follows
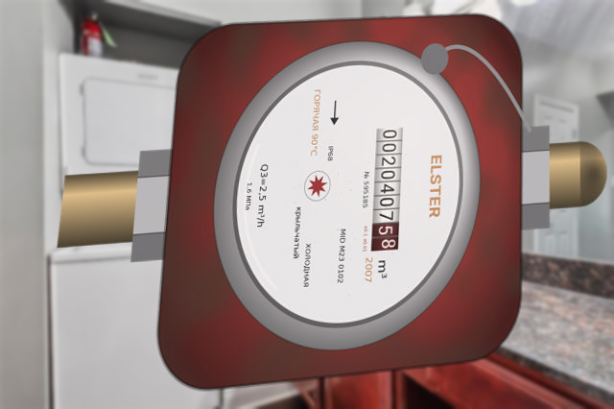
20407.58 m³
